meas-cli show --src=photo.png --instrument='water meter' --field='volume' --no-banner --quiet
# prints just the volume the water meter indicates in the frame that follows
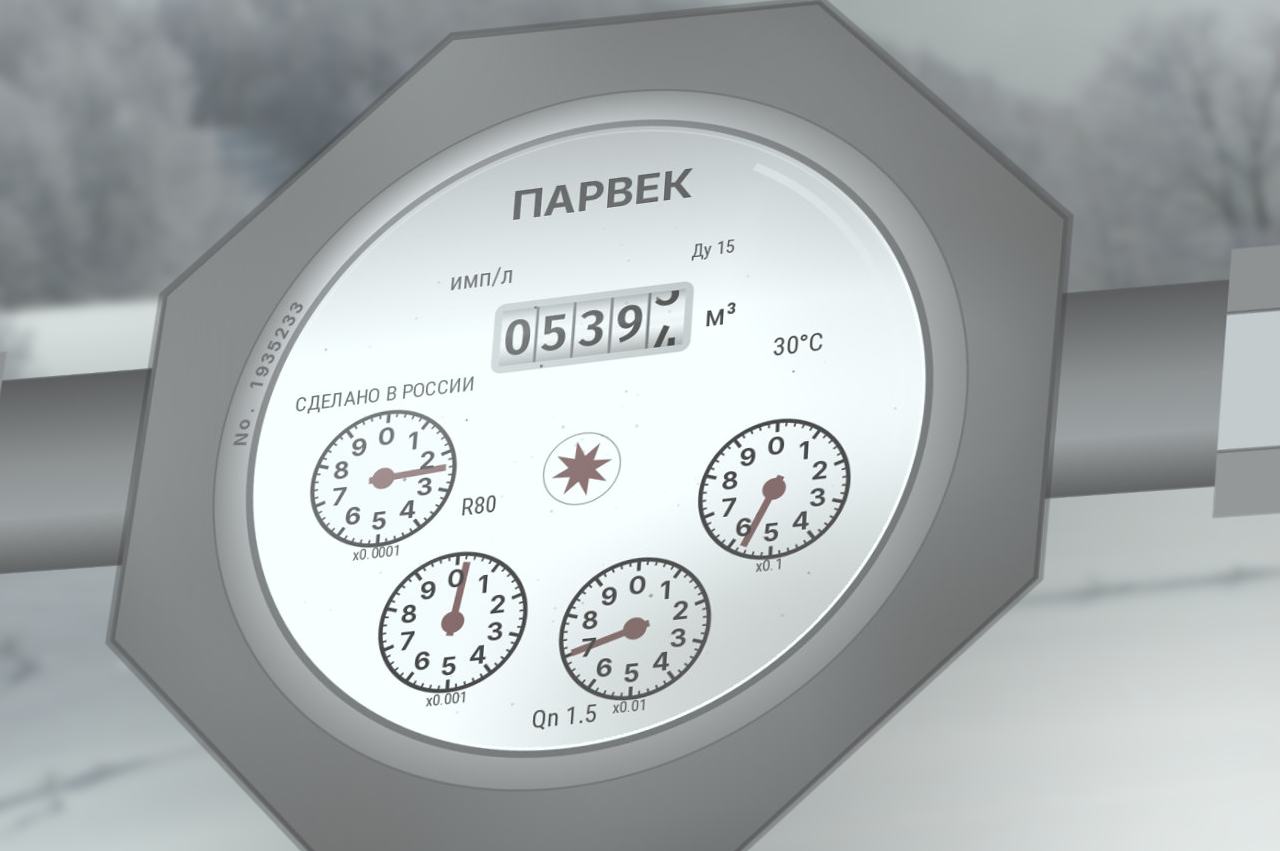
5393.5702 m³
